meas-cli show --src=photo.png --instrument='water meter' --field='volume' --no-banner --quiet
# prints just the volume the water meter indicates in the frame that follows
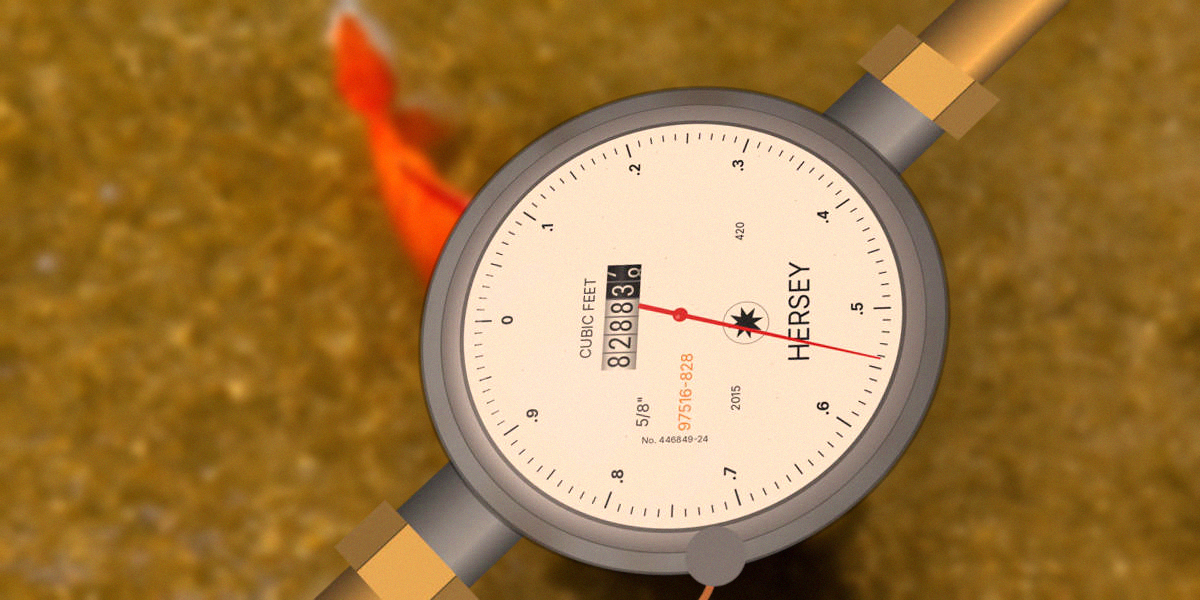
828837.54 ft³
